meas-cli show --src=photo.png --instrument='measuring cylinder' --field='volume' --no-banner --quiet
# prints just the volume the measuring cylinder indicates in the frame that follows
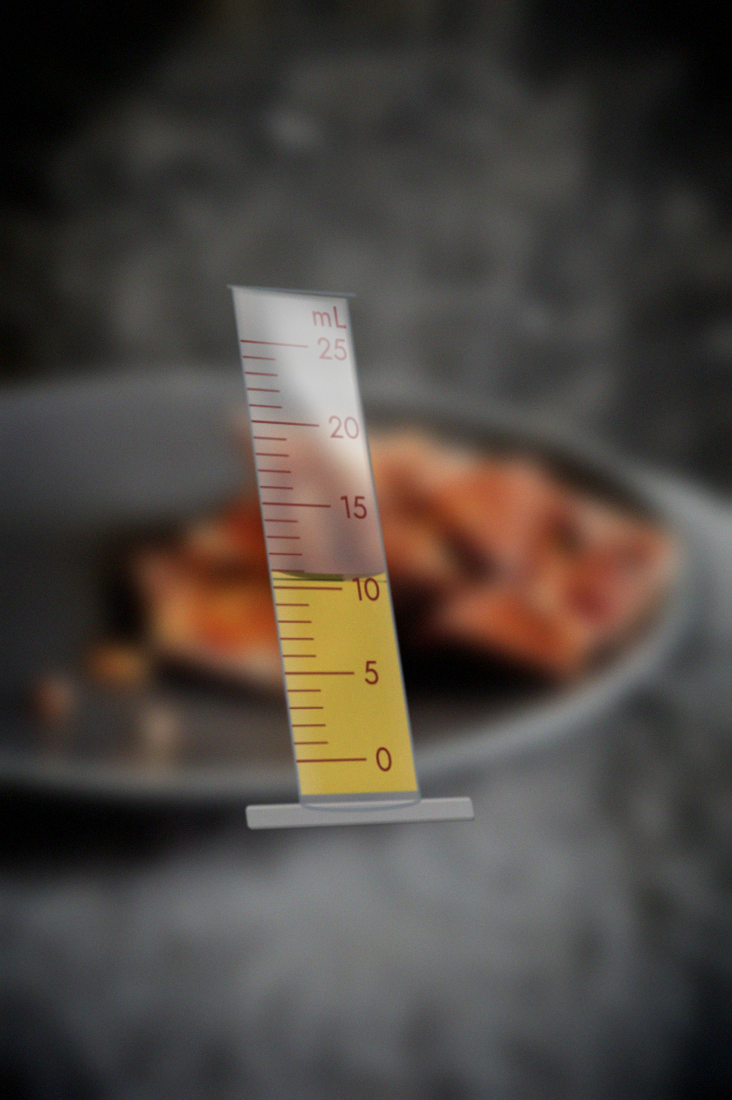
10.5 mL
